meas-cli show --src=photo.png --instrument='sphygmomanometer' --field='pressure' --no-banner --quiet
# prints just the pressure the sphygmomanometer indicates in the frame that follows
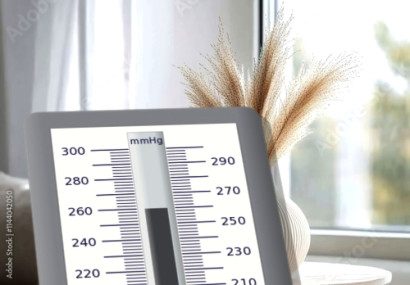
260 mmHg
